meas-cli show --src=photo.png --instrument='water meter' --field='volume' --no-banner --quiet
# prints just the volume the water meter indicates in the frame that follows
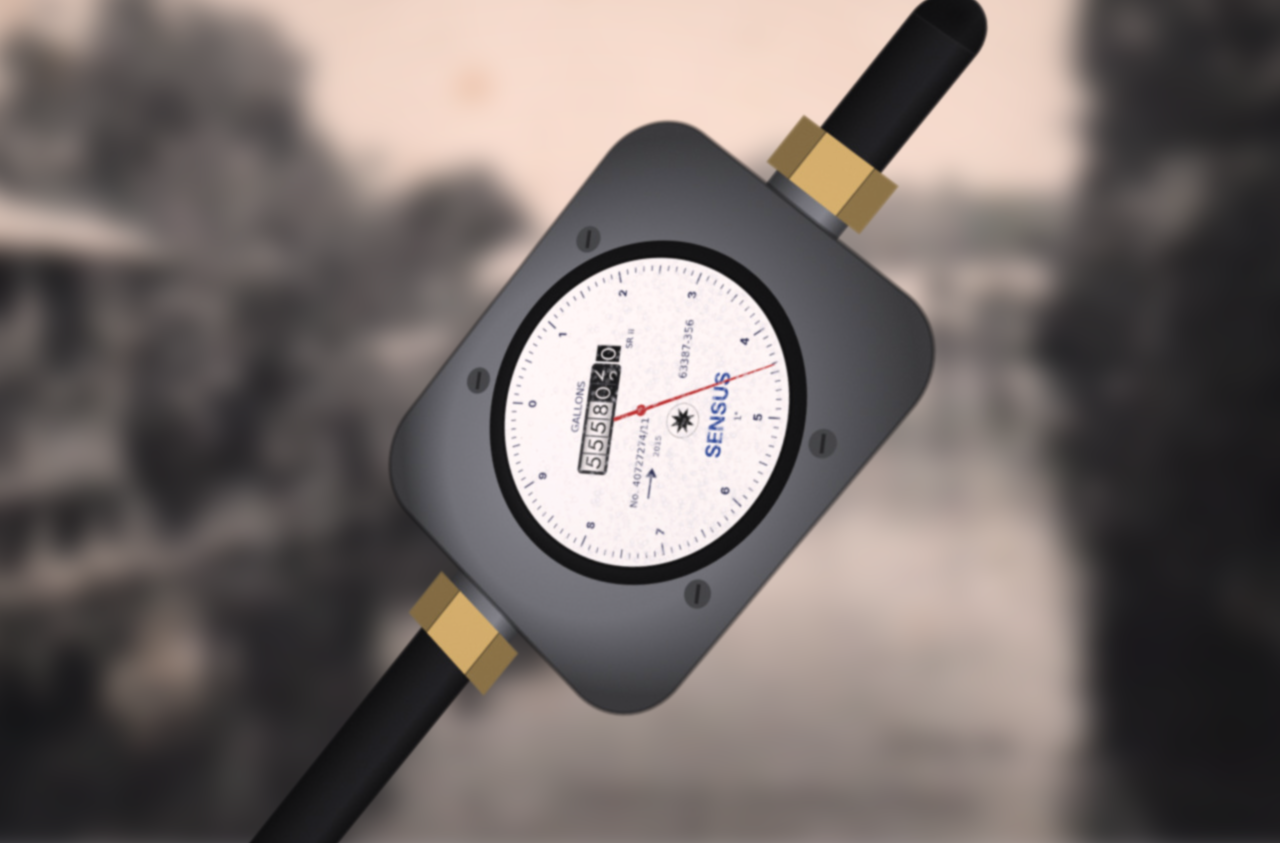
5558024.4 gal
